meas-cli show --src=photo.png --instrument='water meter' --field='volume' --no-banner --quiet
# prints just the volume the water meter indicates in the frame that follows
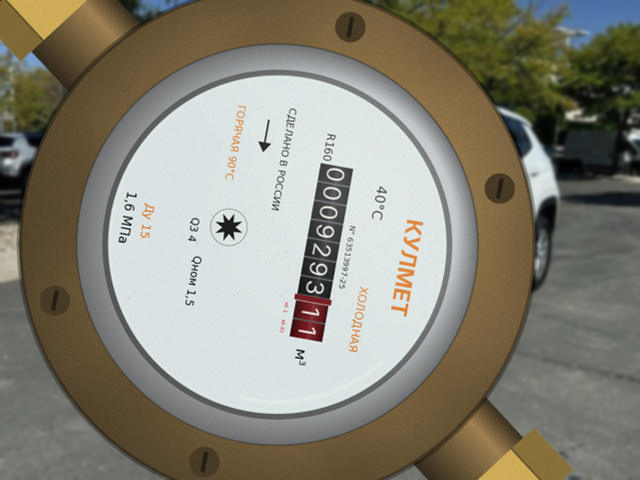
9293.11 m³
